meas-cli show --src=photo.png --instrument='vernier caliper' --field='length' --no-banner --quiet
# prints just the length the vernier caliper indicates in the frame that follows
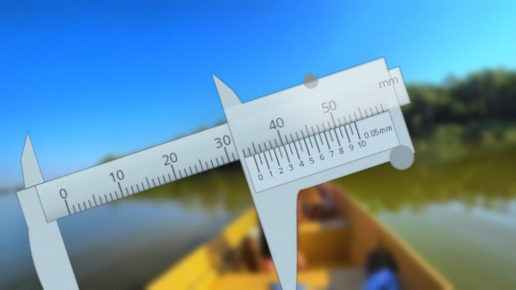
34.5 mm
